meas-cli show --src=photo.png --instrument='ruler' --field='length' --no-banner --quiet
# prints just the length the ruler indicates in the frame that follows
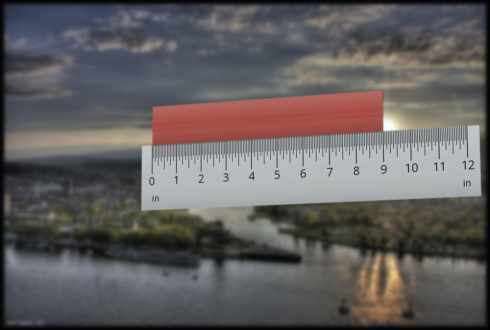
9 in
